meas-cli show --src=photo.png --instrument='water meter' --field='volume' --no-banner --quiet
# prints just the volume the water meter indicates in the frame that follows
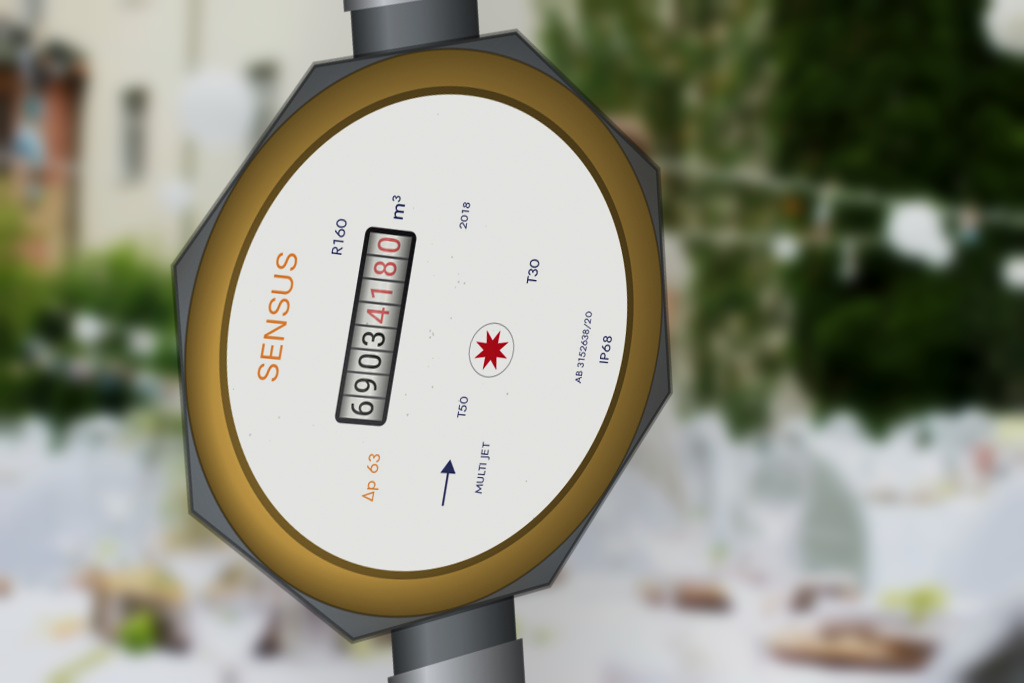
6903.4180 m³
